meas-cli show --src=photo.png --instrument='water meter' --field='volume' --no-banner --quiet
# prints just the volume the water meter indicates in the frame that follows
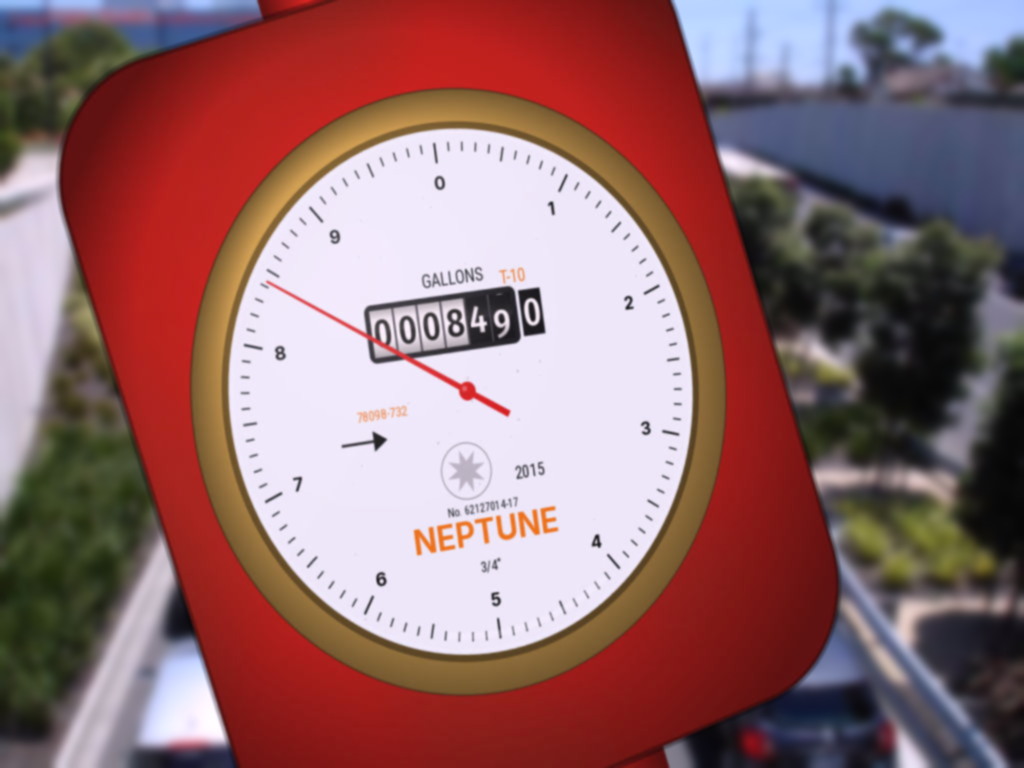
8488.4 gal
